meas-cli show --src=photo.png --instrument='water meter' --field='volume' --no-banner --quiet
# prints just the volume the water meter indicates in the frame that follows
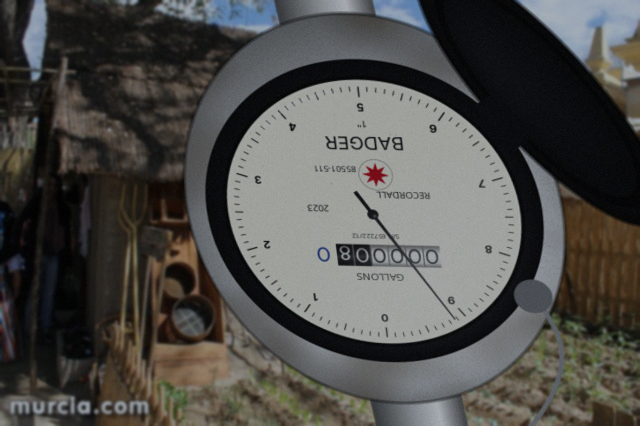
79.1 gal
